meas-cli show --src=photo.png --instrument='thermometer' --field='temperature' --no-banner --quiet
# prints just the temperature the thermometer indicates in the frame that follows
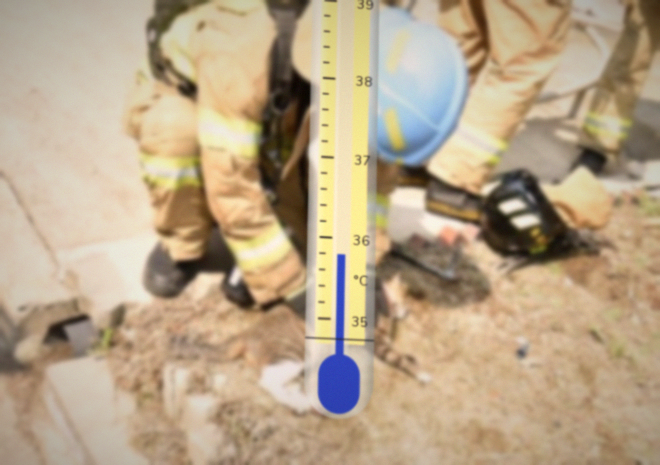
35.8 °C
